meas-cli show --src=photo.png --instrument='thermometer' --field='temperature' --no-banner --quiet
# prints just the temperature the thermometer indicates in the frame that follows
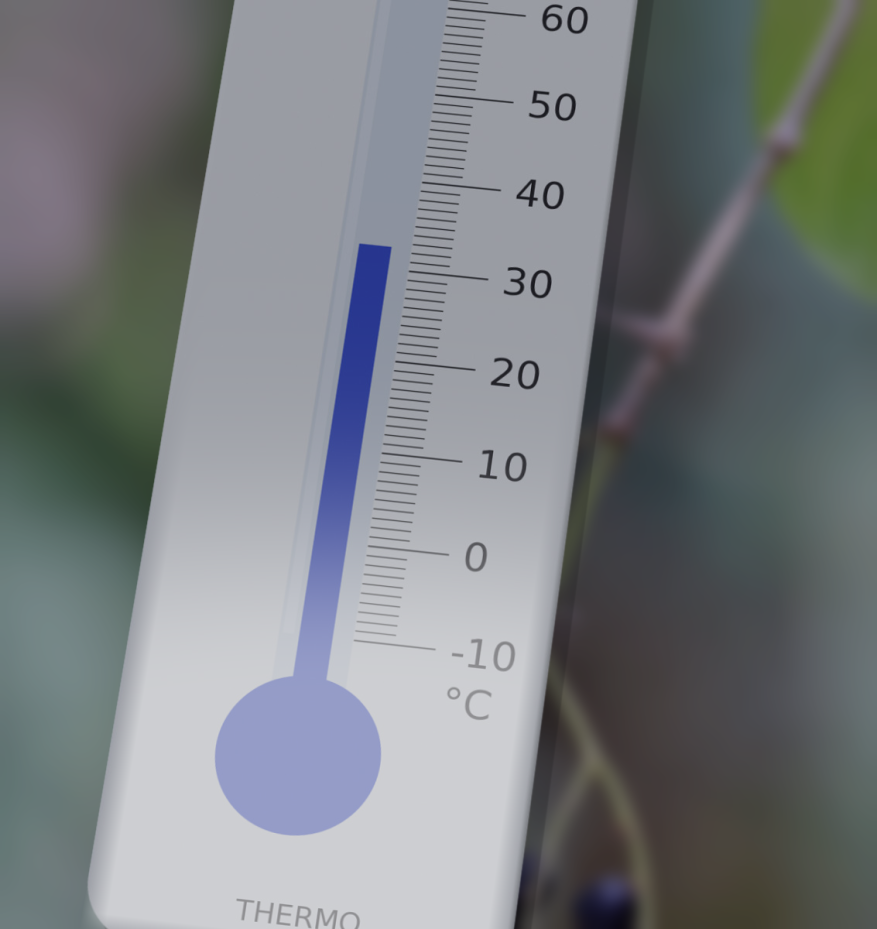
32.5 °C
